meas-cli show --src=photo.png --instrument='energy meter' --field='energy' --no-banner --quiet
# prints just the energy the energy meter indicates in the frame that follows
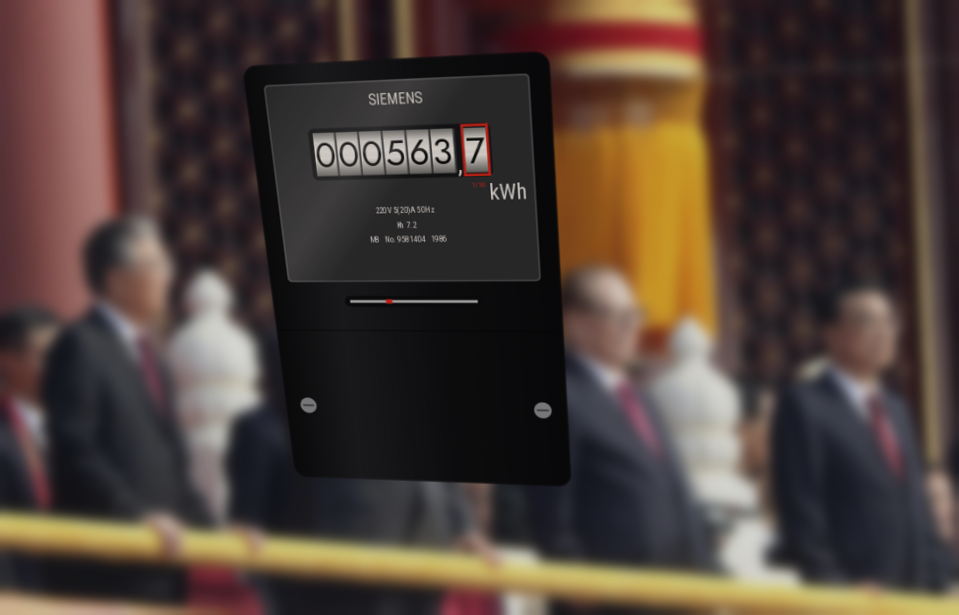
563.7 kWh
